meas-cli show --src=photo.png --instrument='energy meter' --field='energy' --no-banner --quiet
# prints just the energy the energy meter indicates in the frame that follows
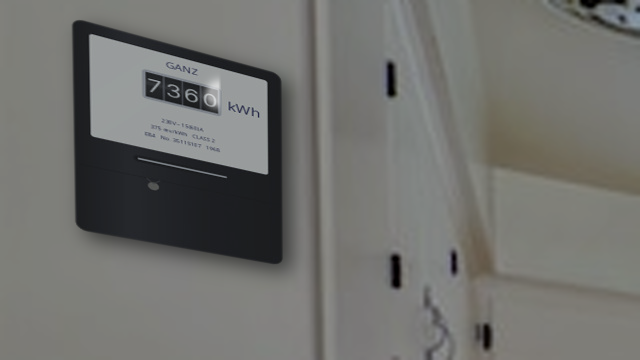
7360 kWh
